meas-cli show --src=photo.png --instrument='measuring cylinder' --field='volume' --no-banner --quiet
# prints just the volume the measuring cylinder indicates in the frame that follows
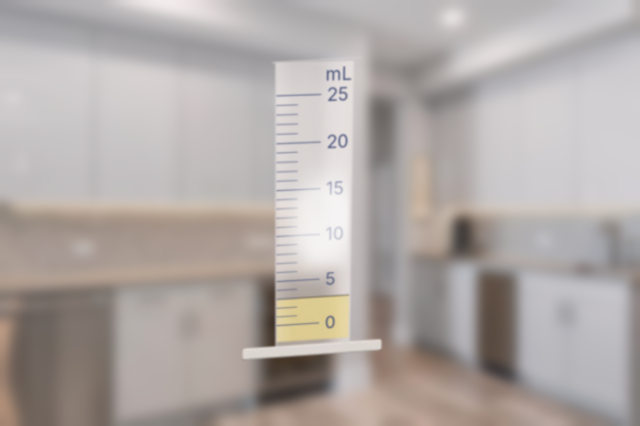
3 mL
